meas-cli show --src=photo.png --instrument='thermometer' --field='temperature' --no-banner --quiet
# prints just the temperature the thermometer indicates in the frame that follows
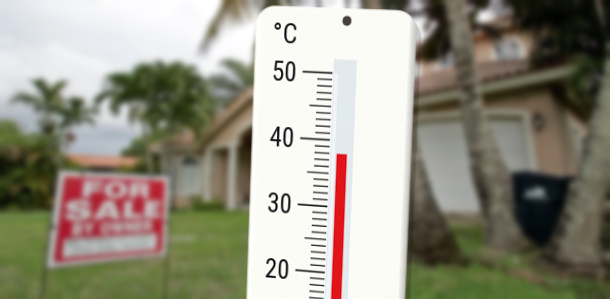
38 °C
